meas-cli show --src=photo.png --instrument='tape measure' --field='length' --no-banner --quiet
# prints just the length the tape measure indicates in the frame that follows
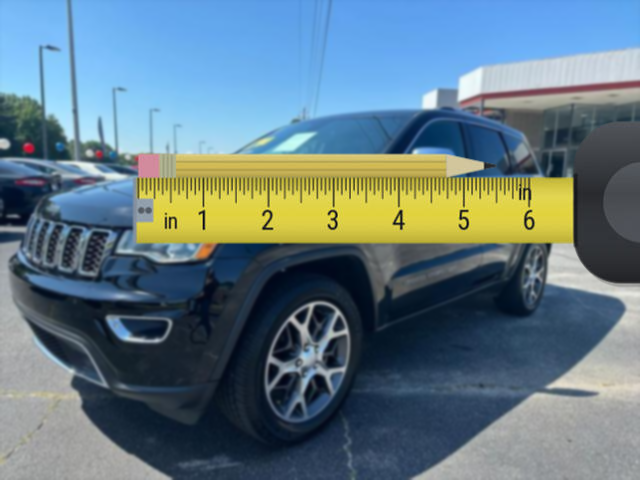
5.5 in
